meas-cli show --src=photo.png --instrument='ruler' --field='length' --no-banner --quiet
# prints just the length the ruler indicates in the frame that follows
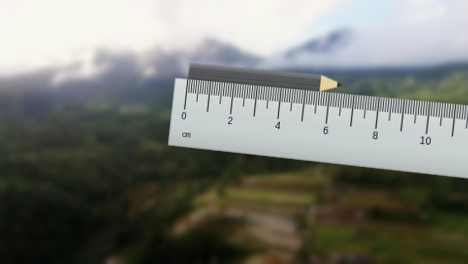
6.5 cm
